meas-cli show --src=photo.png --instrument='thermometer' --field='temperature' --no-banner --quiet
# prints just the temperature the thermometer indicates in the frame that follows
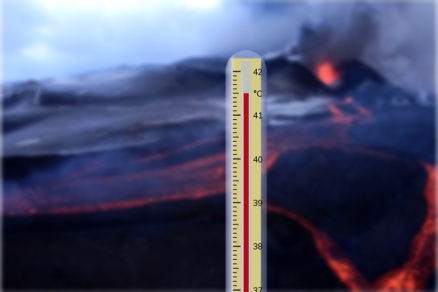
41.5 °C
